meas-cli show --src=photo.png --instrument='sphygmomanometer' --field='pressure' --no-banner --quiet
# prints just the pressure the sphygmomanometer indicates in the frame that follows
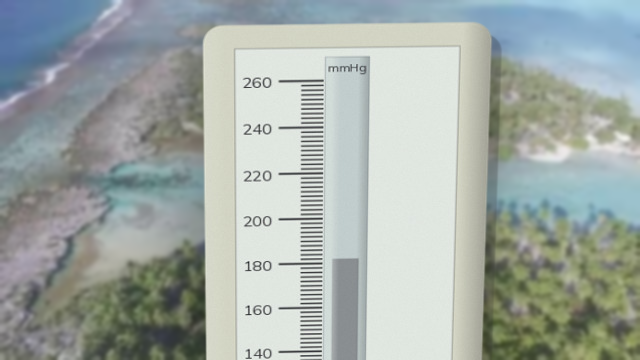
182 mmHg
